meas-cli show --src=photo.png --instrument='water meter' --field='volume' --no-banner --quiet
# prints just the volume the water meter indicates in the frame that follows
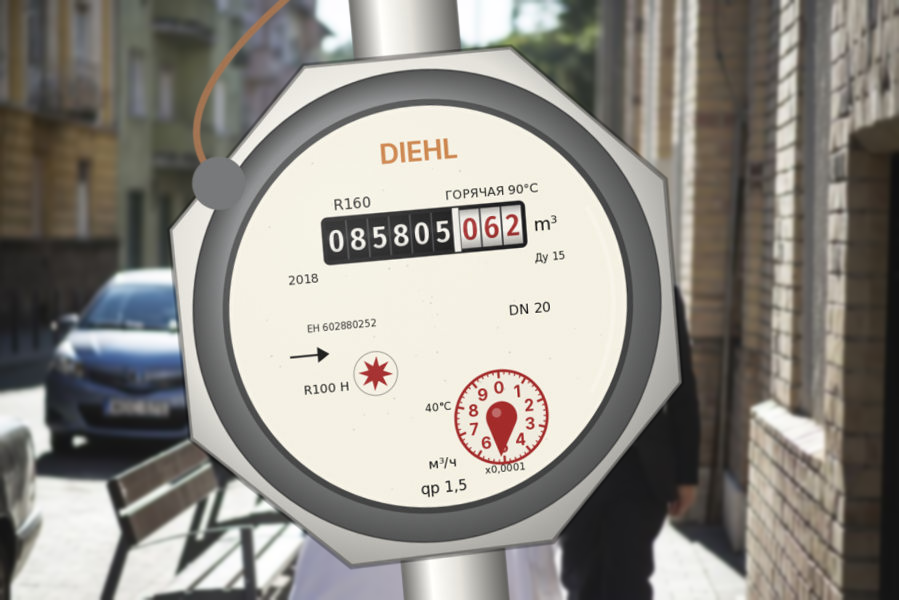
85805.0625 m³
